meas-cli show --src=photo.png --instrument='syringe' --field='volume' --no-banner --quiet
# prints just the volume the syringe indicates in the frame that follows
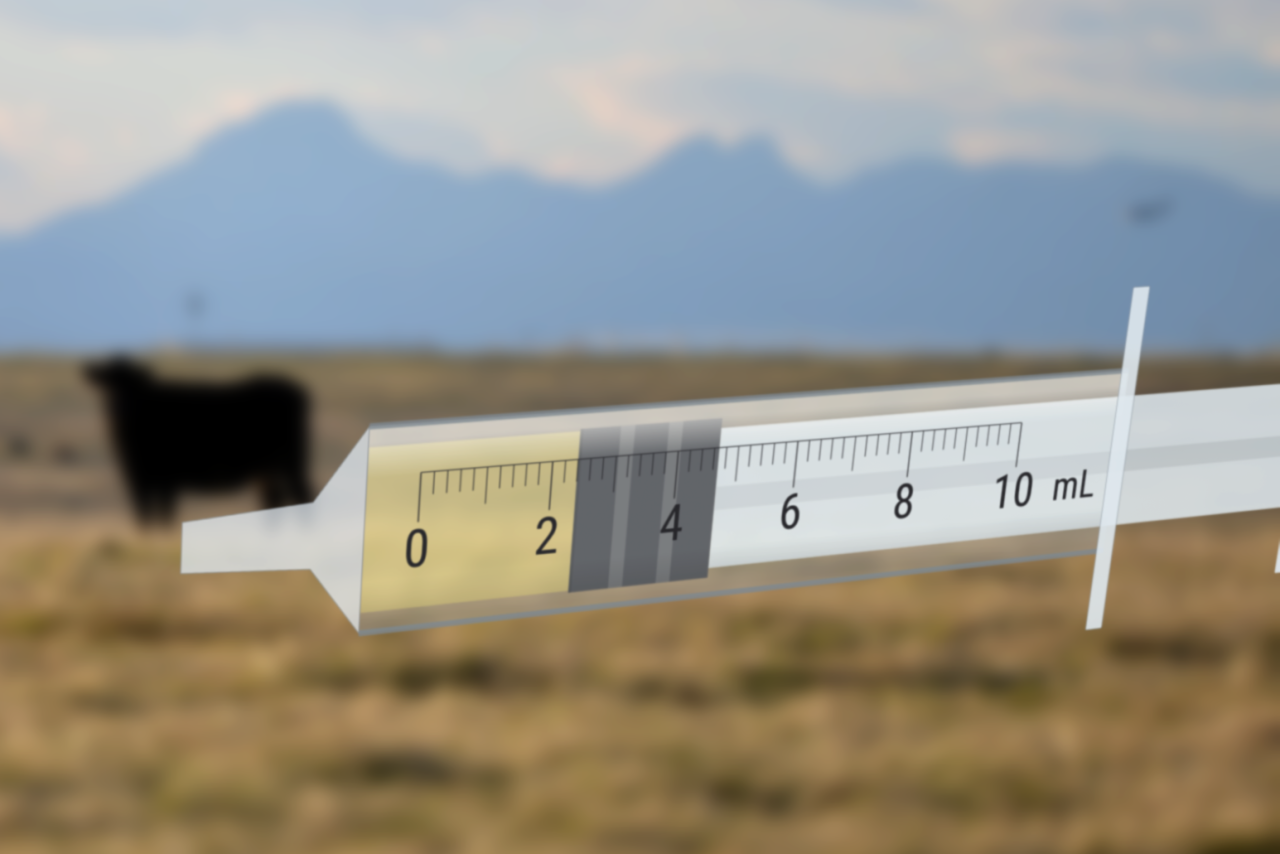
2.4 mL
